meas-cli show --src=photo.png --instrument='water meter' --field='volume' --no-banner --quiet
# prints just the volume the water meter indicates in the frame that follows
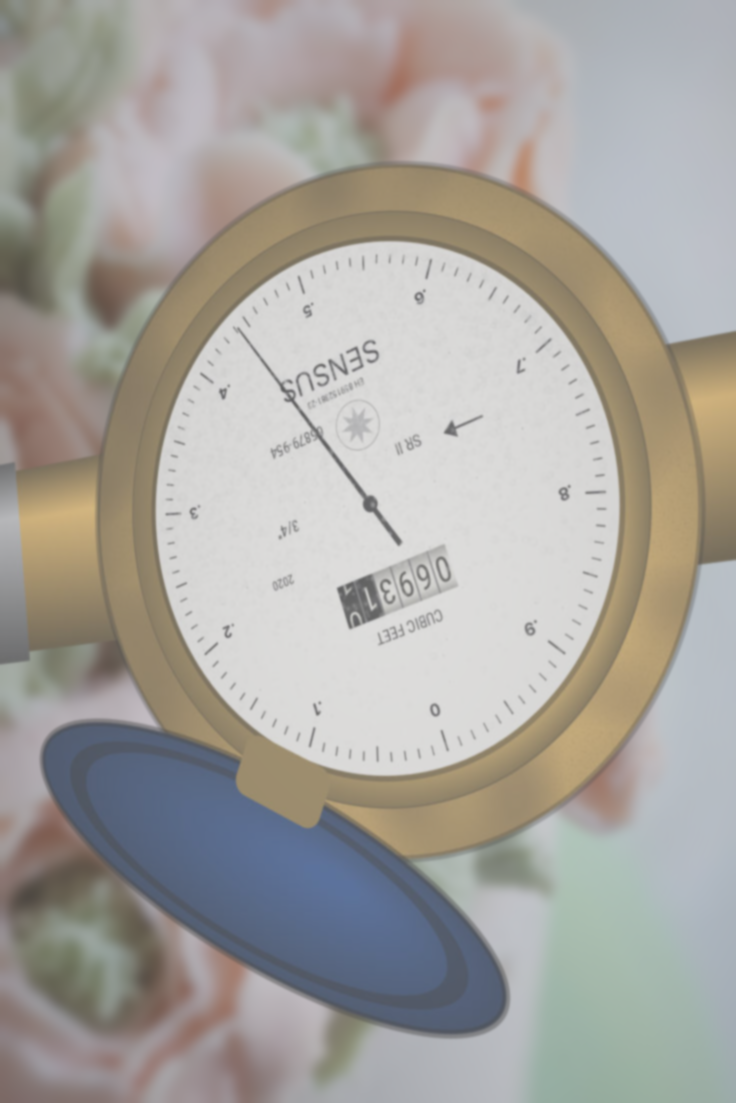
69310.44 ft³
